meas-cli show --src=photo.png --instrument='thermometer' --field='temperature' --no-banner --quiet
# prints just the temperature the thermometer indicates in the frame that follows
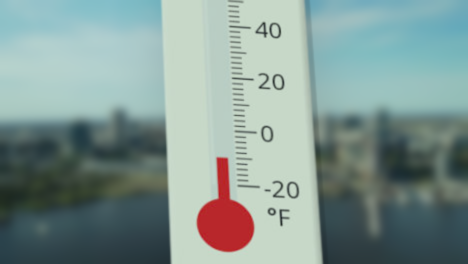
-10 °F
